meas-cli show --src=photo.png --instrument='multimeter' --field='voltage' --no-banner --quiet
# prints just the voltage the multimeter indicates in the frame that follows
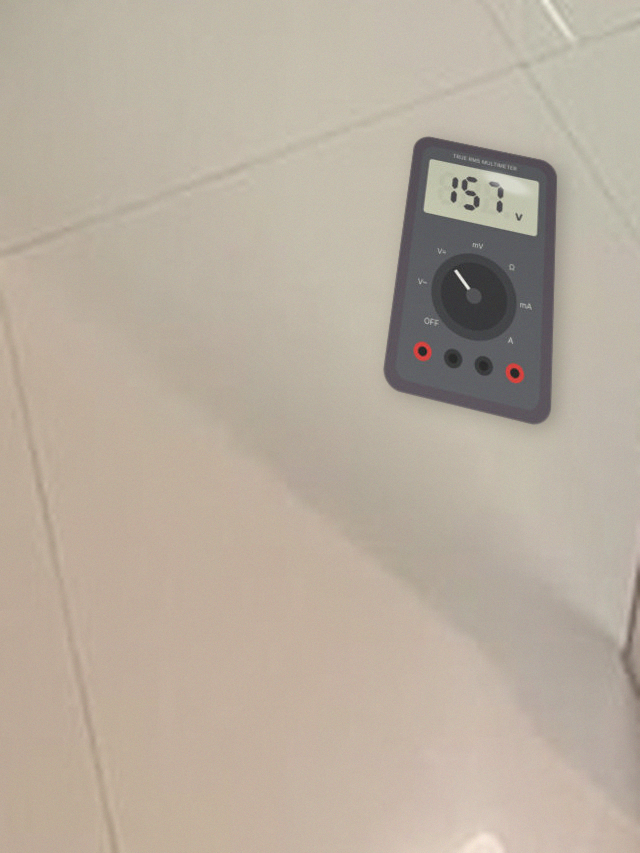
157 V
